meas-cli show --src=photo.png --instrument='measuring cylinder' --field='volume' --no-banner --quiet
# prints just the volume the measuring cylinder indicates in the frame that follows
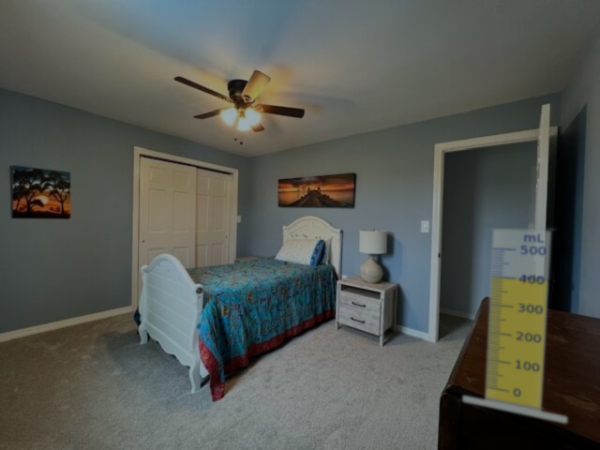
400 mL
